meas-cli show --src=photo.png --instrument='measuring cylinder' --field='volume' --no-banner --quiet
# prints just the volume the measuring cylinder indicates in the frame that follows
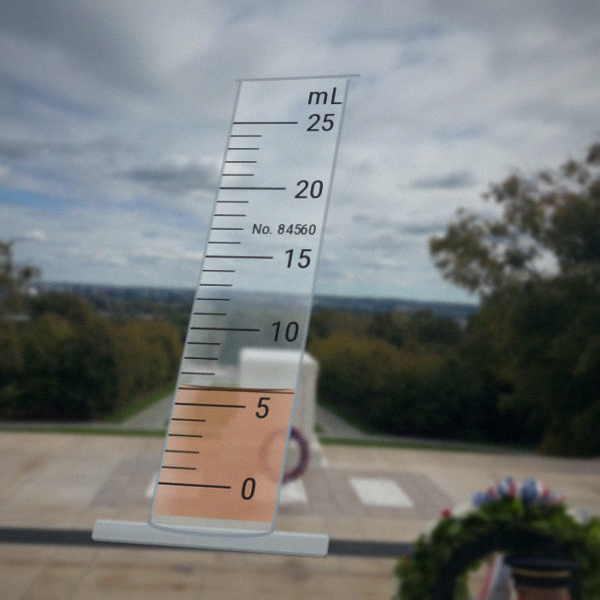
6 mL
